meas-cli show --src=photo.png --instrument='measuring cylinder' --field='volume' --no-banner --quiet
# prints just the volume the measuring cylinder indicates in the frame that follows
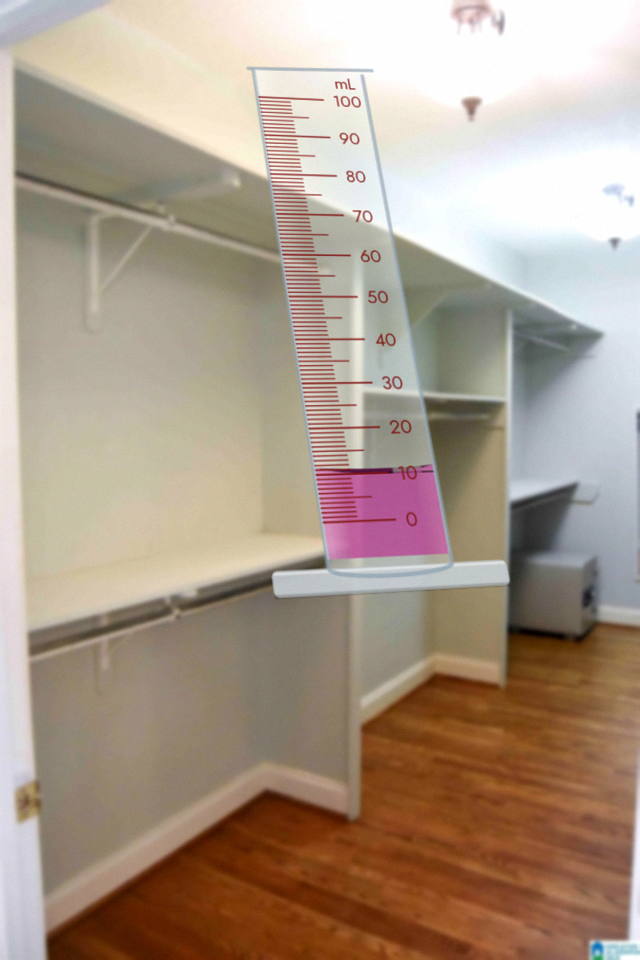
10 mL
